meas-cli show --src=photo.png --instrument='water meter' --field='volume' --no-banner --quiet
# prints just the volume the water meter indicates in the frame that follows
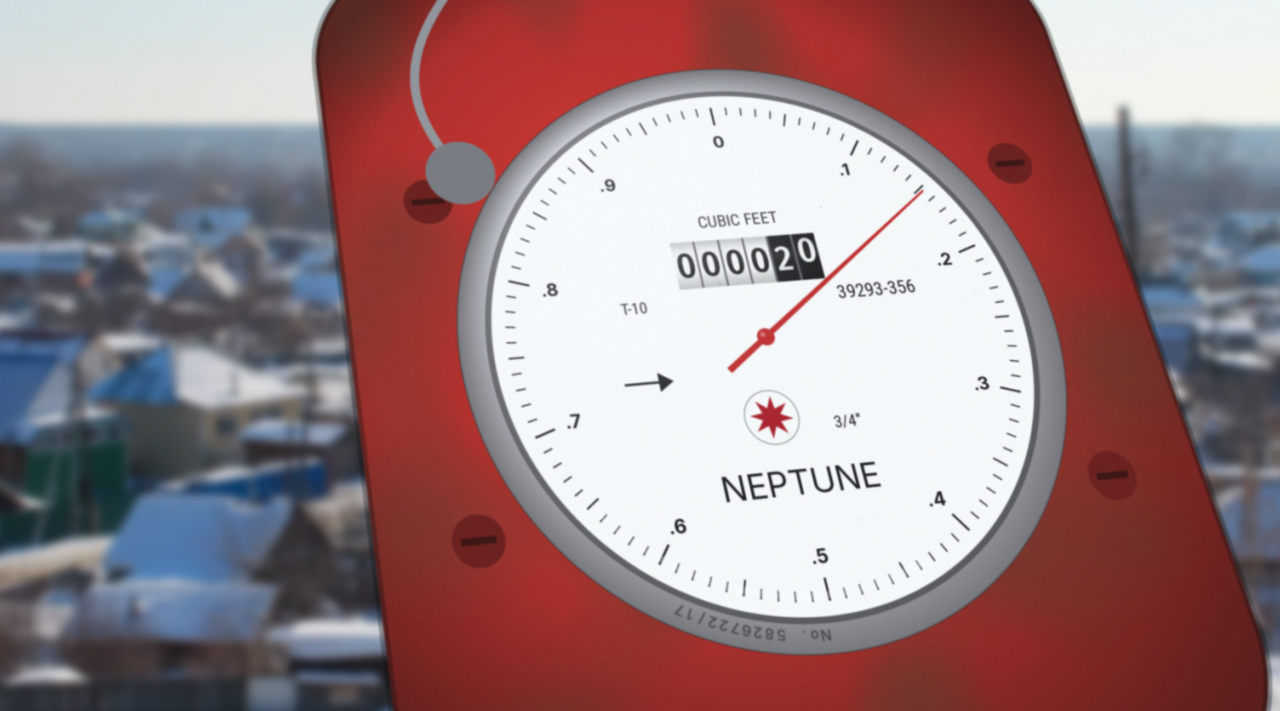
20.15 ft³
